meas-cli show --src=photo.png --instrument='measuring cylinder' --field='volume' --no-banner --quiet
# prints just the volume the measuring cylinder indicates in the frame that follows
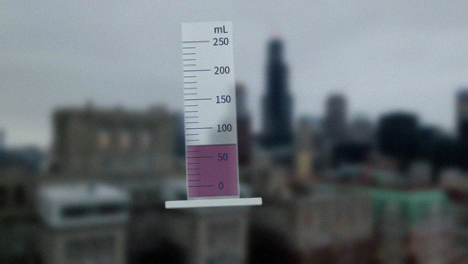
70 mL
